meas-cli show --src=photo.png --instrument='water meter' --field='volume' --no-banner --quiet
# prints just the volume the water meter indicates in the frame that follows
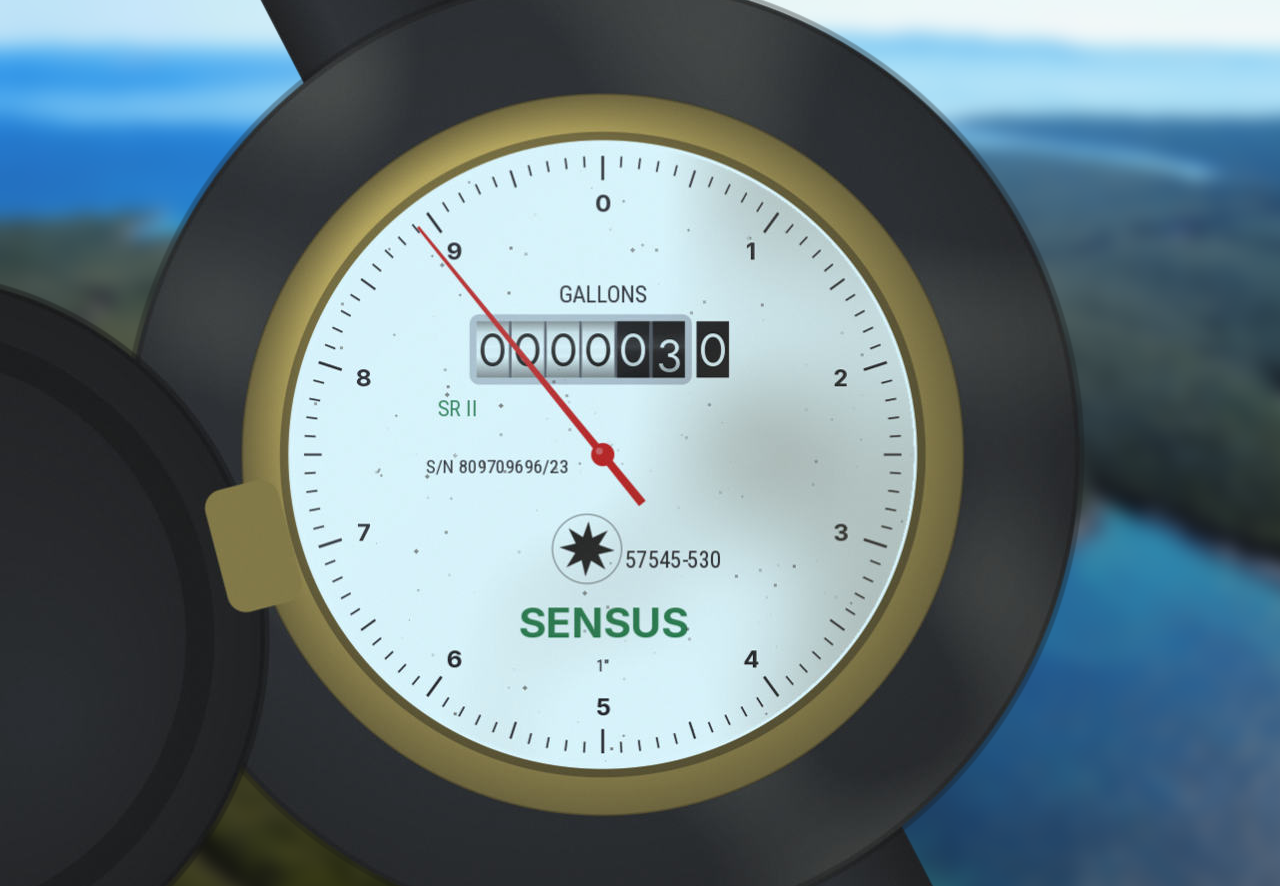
28.9 gal
